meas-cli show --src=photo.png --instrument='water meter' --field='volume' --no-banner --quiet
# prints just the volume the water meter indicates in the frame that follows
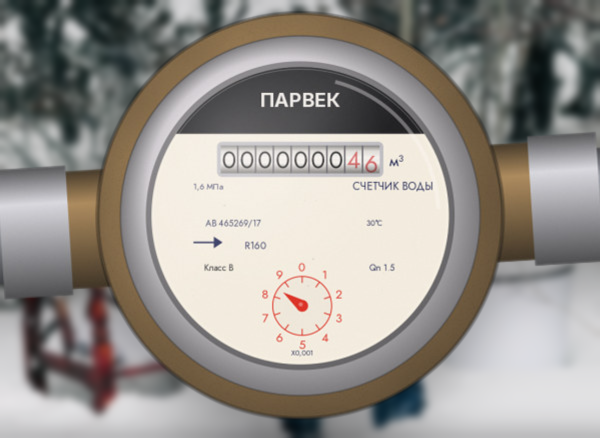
0.458 m³
